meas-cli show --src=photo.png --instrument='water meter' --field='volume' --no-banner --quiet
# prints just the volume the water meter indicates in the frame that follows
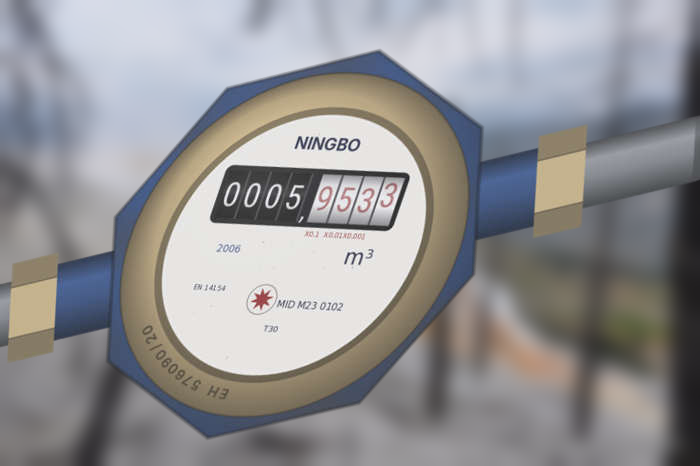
5.9533 m³
